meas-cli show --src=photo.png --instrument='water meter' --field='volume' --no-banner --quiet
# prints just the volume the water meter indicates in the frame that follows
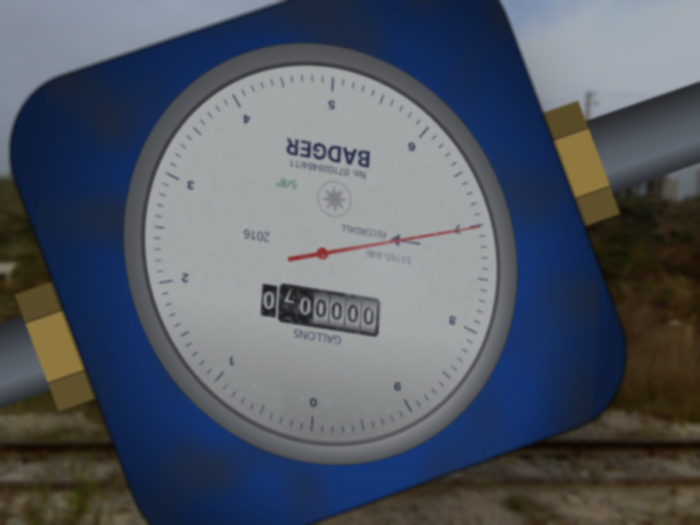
67.0 gal
